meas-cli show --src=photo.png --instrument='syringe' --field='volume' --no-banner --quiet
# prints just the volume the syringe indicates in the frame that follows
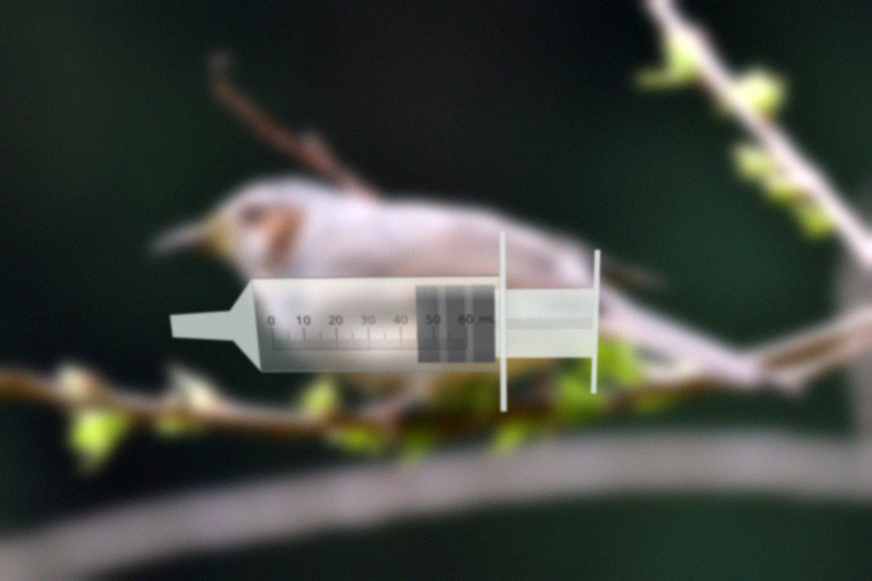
45 mL
